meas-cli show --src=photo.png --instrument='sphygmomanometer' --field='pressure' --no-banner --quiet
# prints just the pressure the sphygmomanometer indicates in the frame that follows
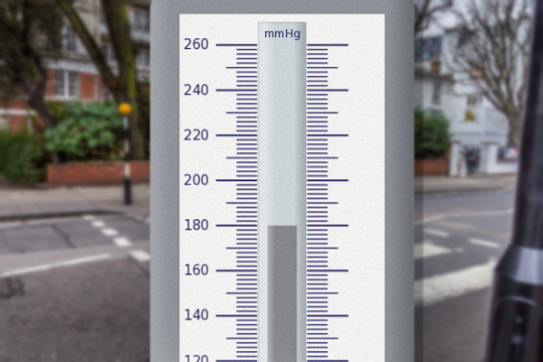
180 mmHg
